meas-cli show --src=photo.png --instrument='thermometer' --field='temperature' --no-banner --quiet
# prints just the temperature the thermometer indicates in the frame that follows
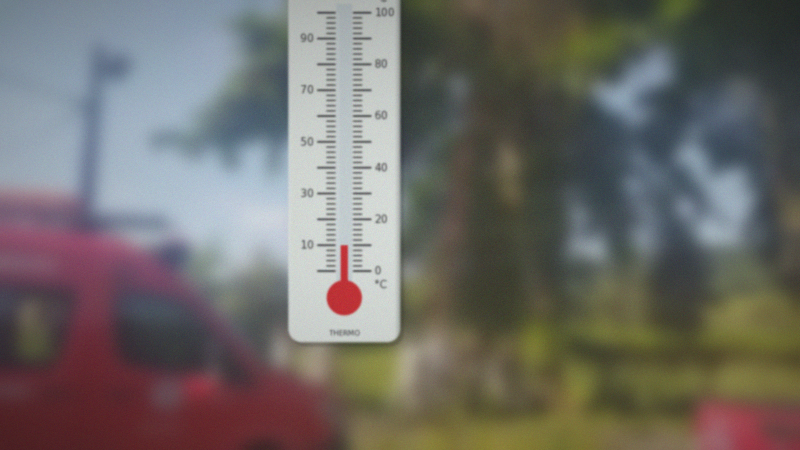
10 °C
